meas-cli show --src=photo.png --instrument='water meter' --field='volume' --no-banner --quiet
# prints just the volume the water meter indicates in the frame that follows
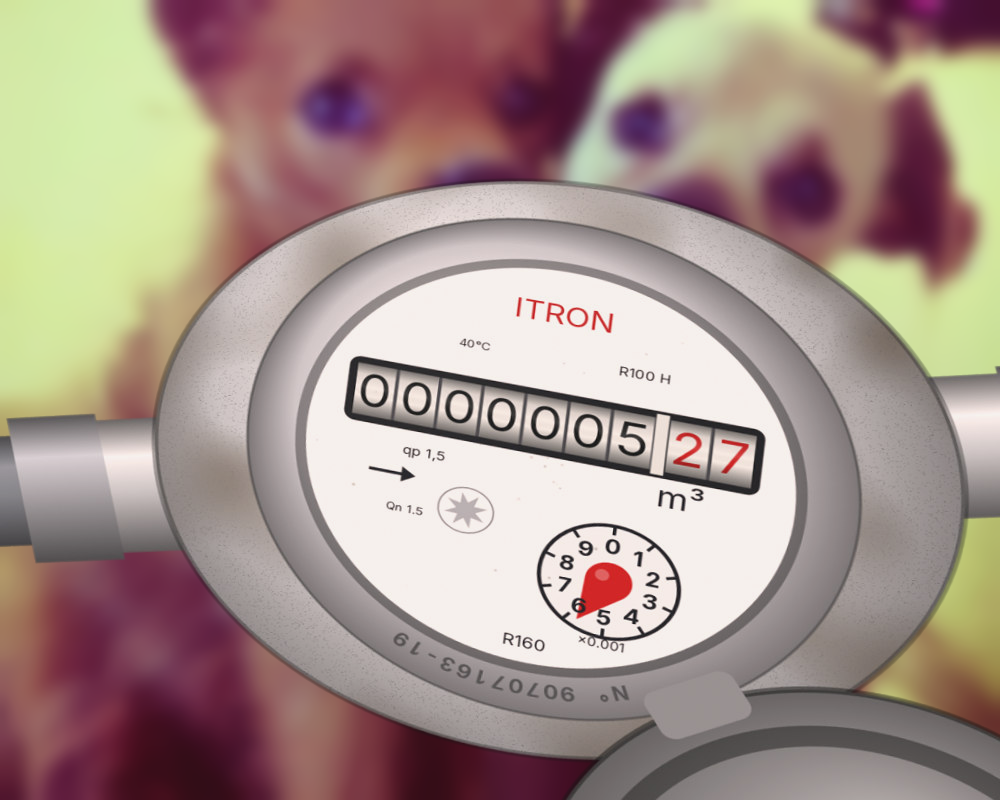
5.275 m³
